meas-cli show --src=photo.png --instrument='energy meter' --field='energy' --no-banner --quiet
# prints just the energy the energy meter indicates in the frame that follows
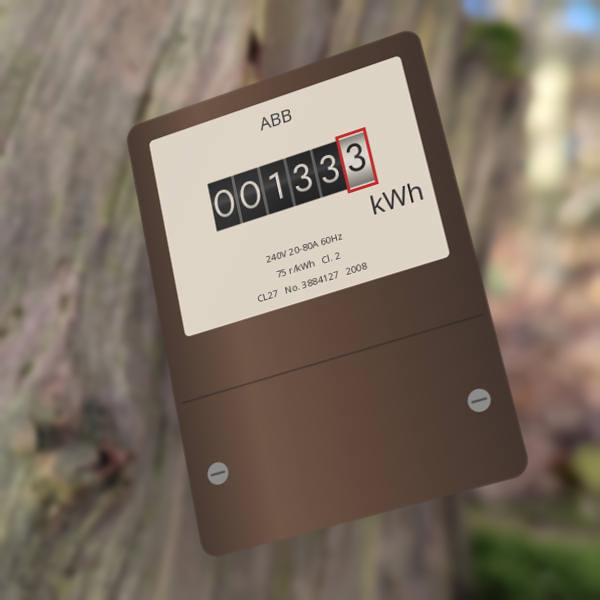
133.3 kWh
